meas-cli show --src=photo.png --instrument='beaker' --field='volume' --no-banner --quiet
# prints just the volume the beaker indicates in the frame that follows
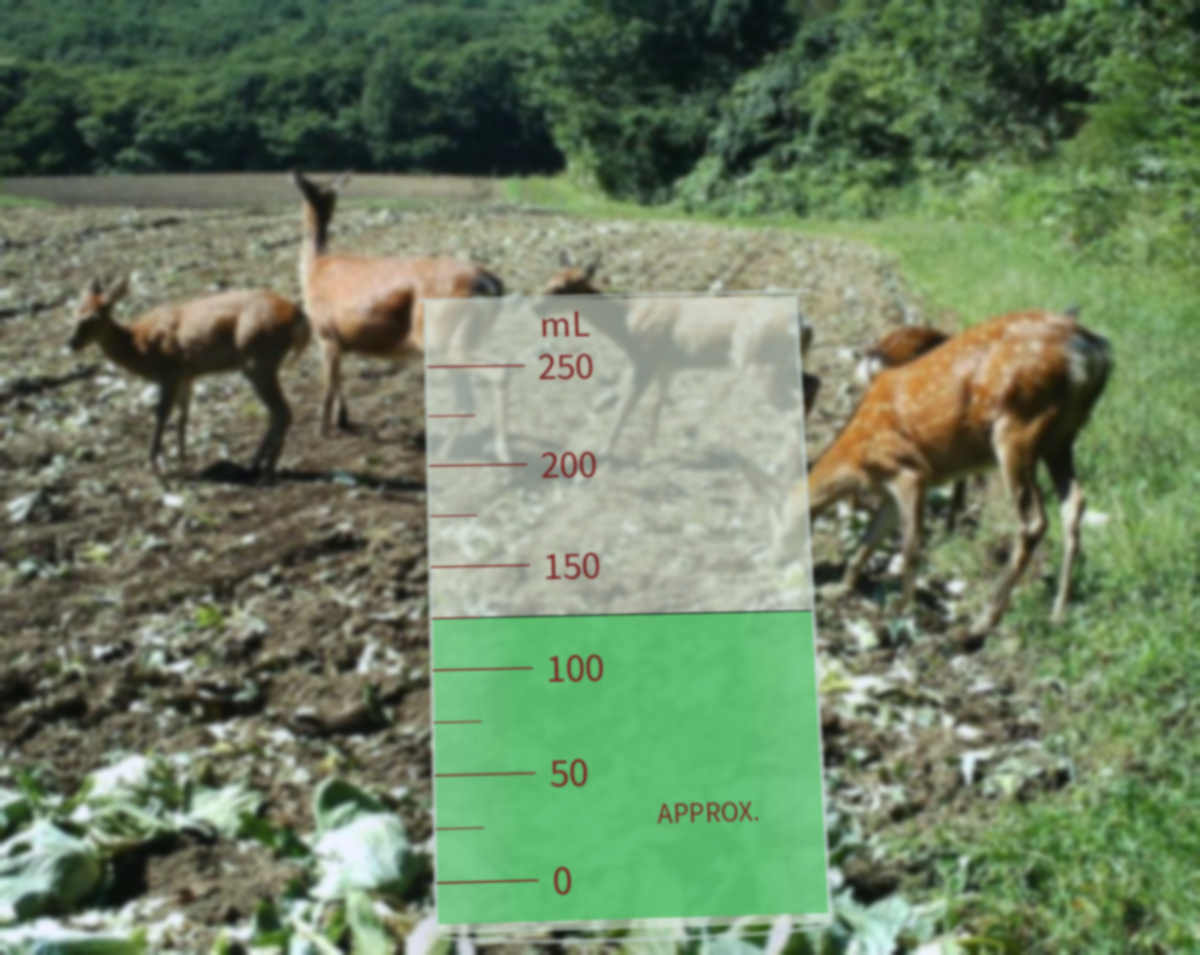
125 mL
